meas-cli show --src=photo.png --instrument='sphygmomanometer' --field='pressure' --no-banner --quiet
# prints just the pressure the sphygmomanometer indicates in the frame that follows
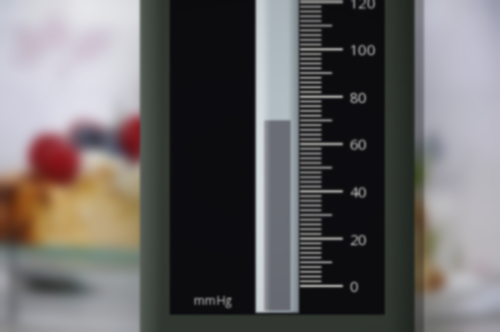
70 mmHg
